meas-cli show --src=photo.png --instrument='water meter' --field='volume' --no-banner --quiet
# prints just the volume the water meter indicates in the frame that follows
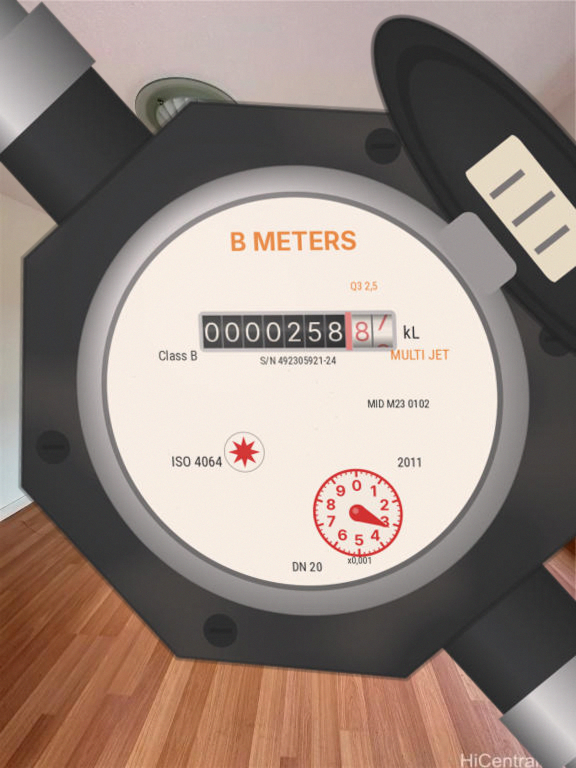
258.873 kL
